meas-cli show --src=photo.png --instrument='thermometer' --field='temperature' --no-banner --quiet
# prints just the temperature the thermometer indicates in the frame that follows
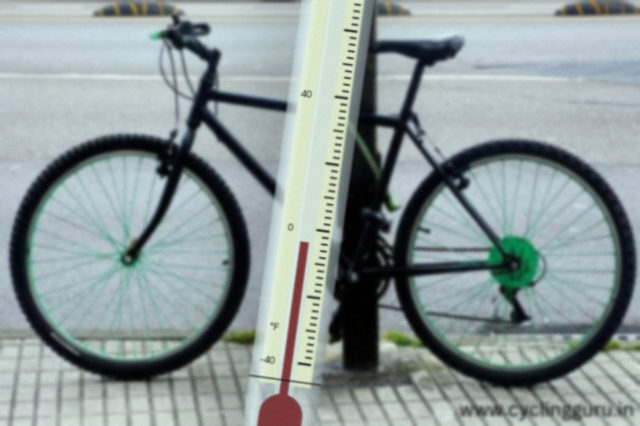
-4 °F
